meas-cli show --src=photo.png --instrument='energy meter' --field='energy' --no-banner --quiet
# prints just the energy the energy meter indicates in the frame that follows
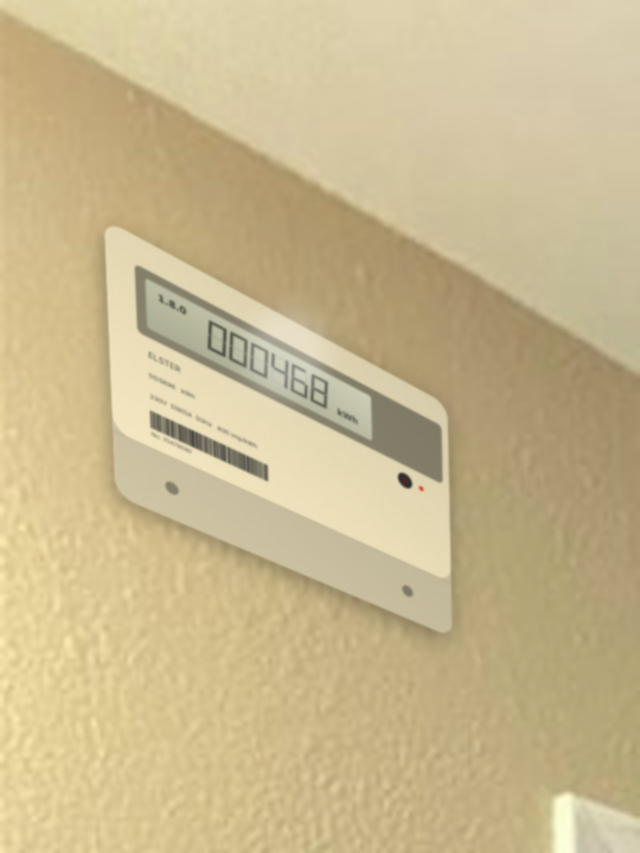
468 kWh
